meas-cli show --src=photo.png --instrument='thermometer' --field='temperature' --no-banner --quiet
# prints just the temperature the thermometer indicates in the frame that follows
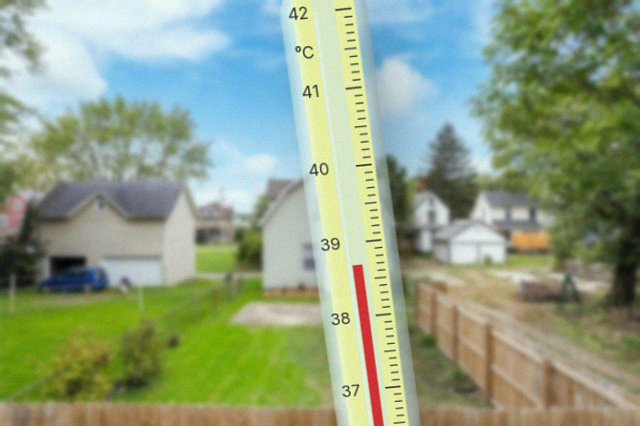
38.7 °C
